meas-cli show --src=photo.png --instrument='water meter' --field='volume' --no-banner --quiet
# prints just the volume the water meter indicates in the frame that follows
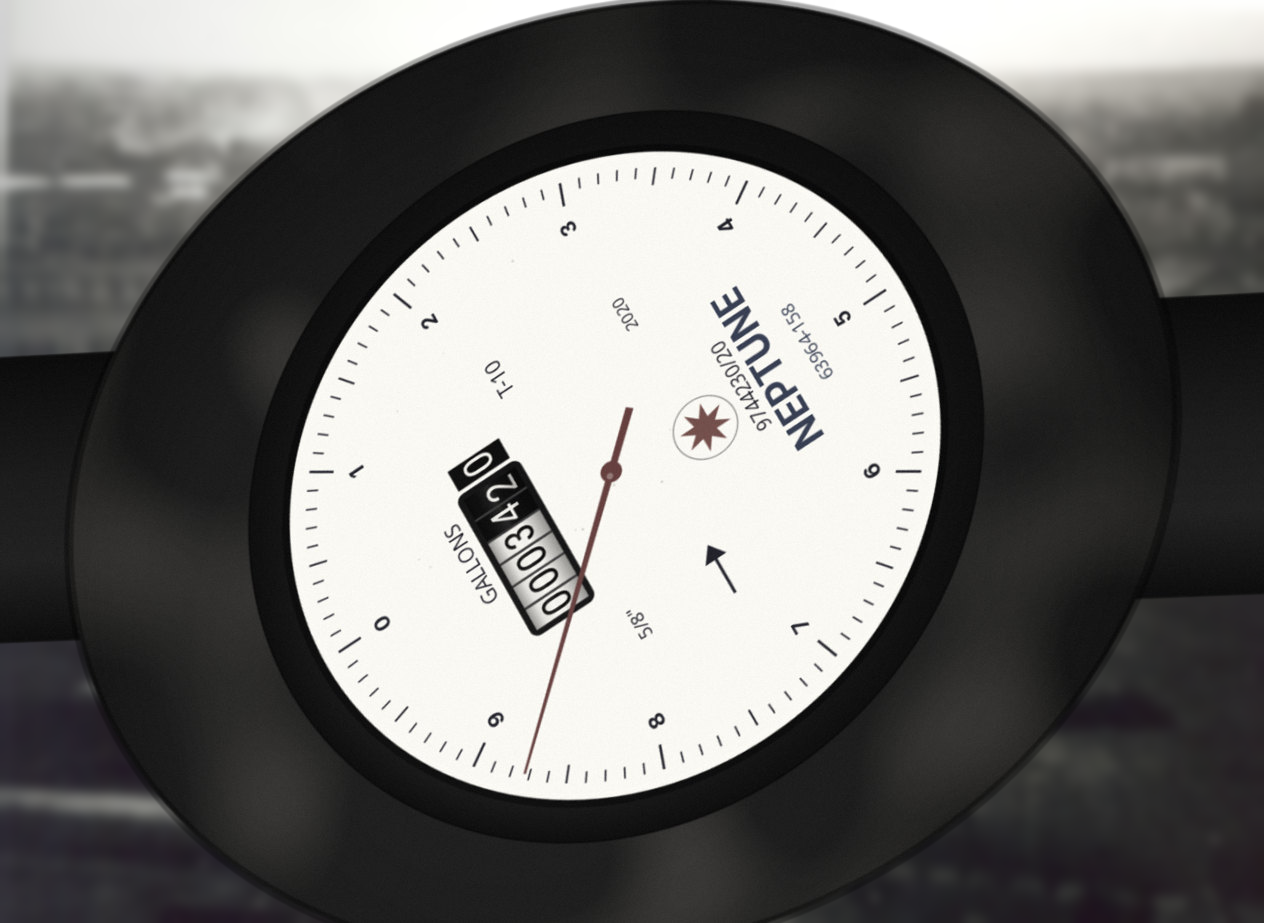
3418.7 gal
